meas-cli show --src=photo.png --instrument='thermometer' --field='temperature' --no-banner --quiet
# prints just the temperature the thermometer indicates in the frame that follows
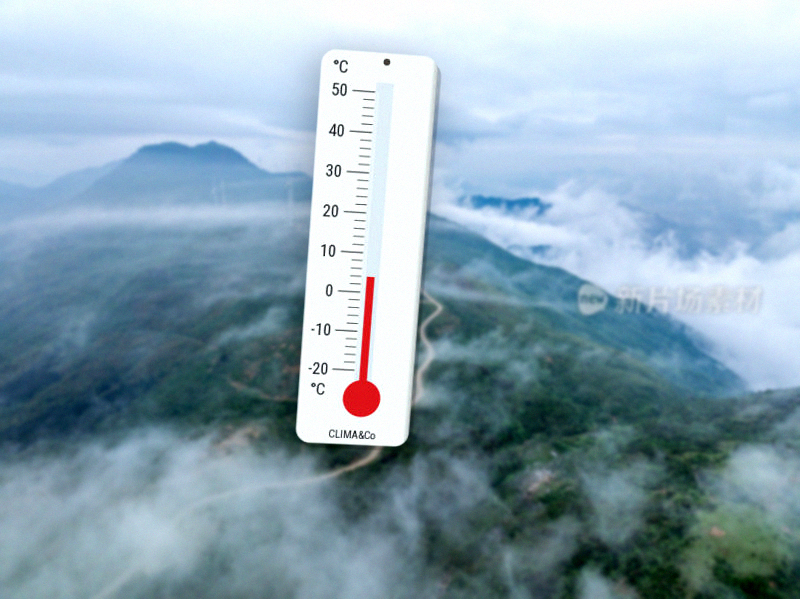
4 °C
